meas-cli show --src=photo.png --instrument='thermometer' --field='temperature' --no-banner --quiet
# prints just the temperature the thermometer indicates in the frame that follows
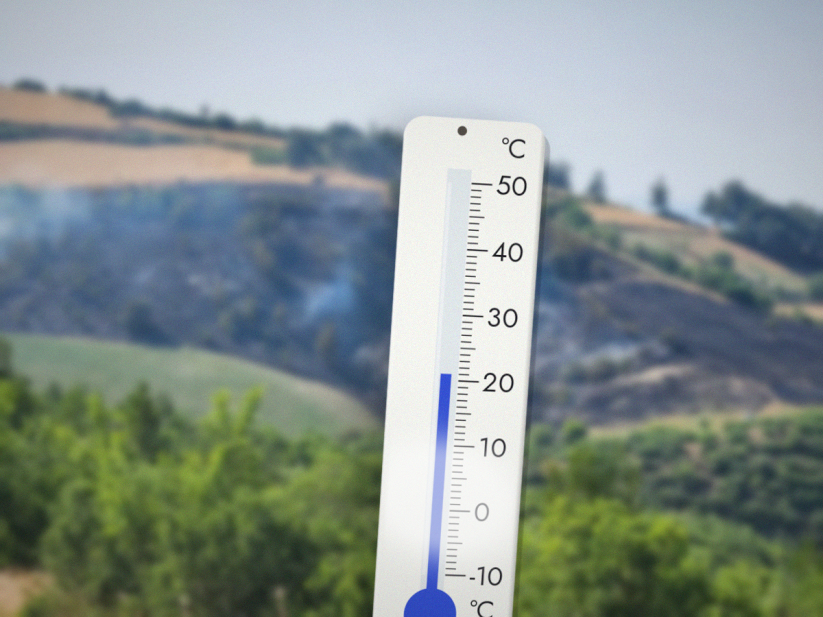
21 °C
